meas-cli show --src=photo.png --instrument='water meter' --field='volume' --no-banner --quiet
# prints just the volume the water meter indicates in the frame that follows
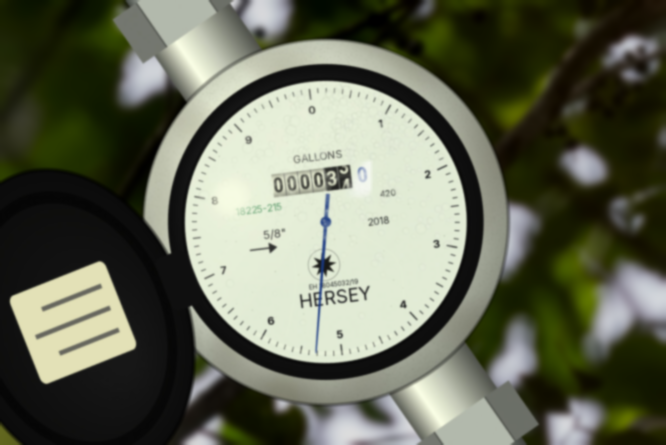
335.3 gal
